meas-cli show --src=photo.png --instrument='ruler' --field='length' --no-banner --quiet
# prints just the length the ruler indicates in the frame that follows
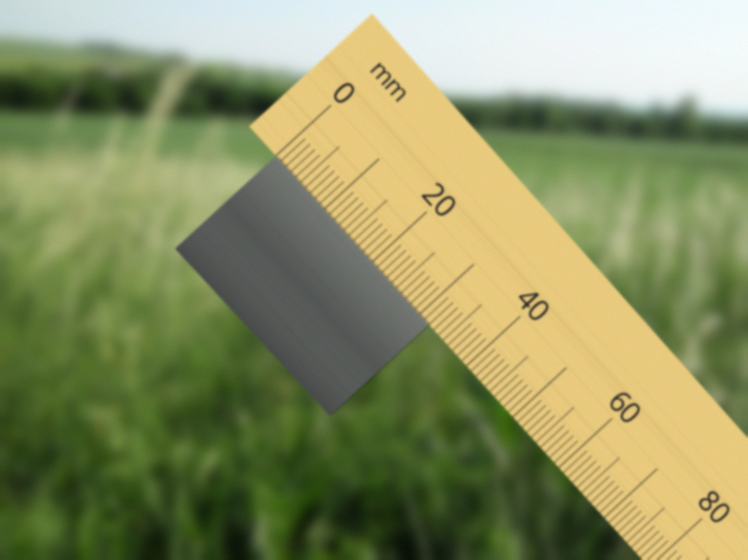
32 mm
